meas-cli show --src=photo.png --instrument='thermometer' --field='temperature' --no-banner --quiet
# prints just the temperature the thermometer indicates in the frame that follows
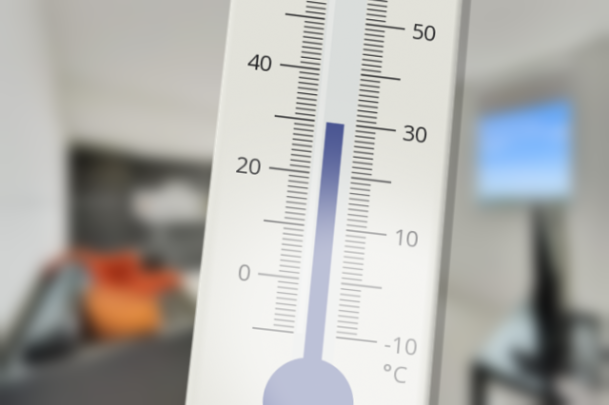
30 °C
